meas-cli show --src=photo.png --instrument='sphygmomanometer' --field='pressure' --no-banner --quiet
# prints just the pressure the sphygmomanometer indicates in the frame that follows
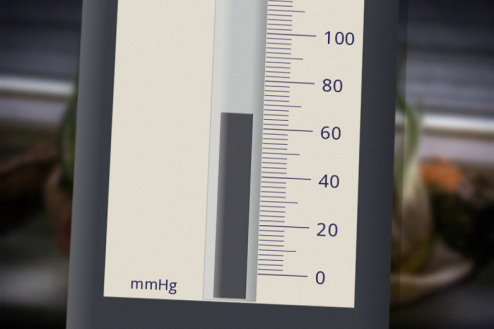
66 mmHg
